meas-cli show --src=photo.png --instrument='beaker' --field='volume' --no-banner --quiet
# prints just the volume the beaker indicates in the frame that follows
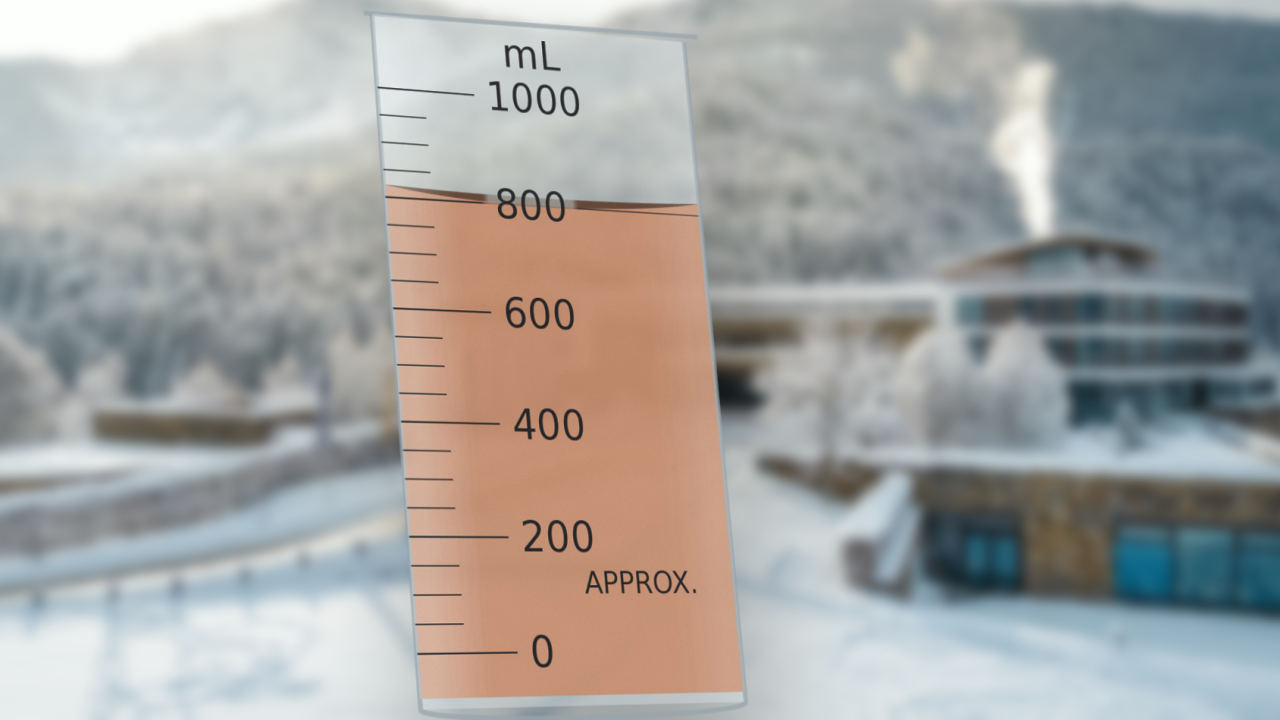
800 mL
